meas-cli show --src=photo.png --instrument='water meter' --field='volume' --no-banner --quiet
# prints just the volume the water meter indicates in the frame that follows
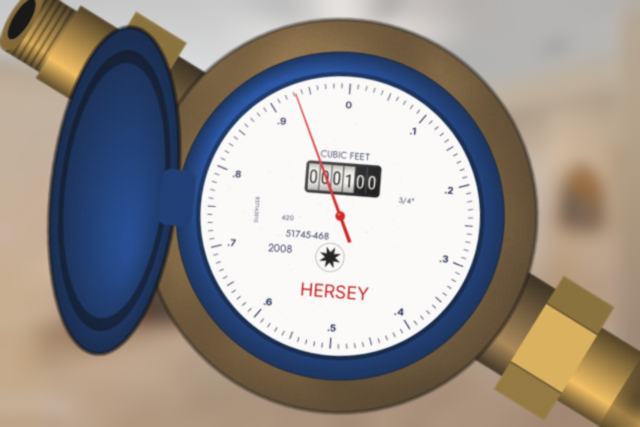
99.93 ft³
